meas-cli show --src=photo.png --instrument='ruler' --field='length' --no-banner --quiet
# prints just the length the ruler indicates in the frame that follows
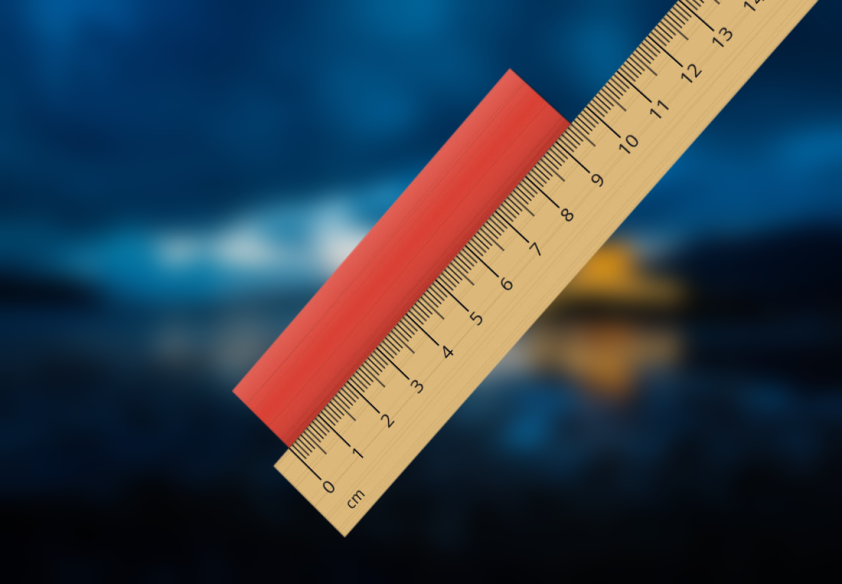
9.5 cm
